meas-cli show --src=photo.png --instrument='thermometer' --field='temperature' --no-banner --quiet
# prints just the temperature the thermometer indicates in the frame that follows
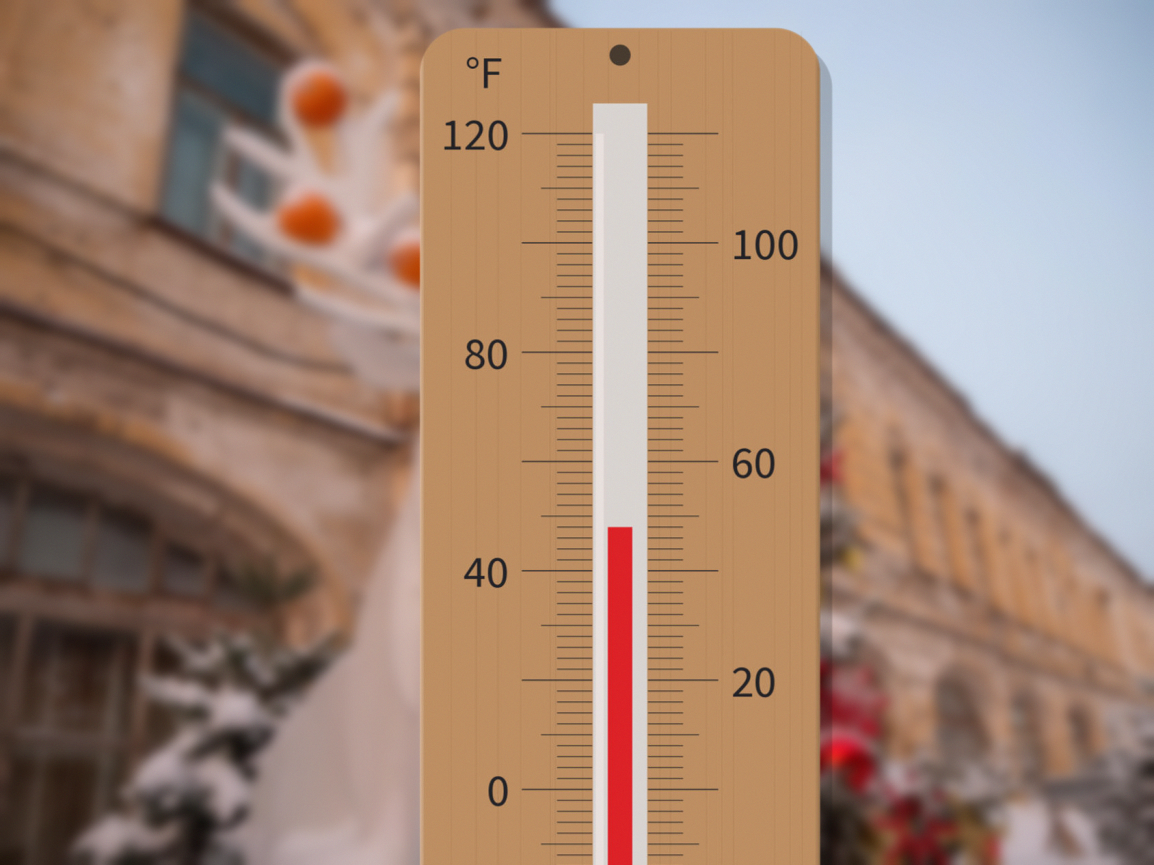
48 °F
